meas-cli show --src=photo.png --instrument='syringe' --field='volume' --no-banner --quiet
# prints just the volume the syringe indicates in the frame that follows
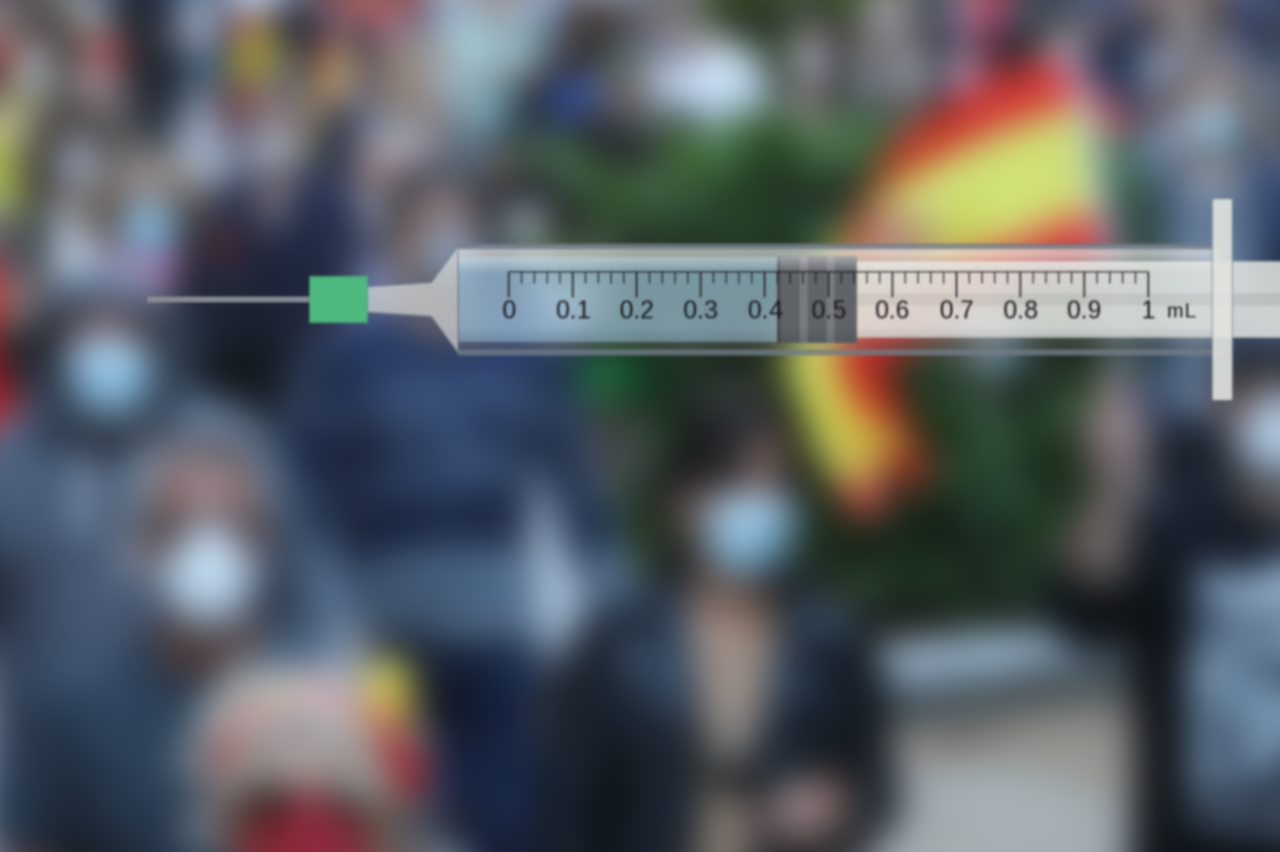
0.42 mL
